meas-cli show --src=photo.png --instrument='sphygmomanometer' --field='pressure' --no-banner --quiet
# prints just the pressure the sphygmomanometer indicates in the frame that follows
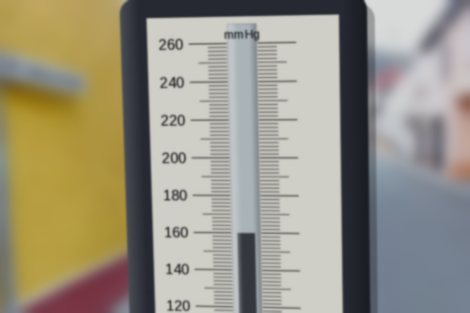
160 mmHg
